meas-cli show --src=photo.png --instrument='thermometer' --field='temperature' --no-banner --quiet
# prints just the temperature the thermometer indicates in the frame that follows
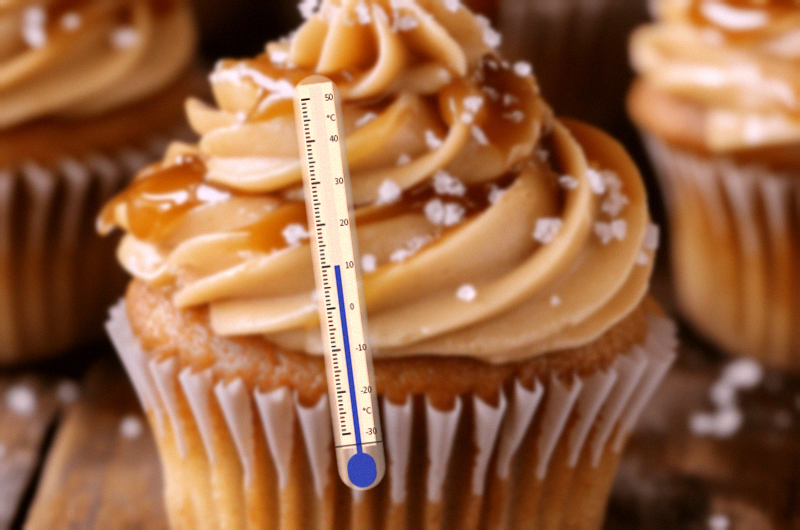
10 °C
